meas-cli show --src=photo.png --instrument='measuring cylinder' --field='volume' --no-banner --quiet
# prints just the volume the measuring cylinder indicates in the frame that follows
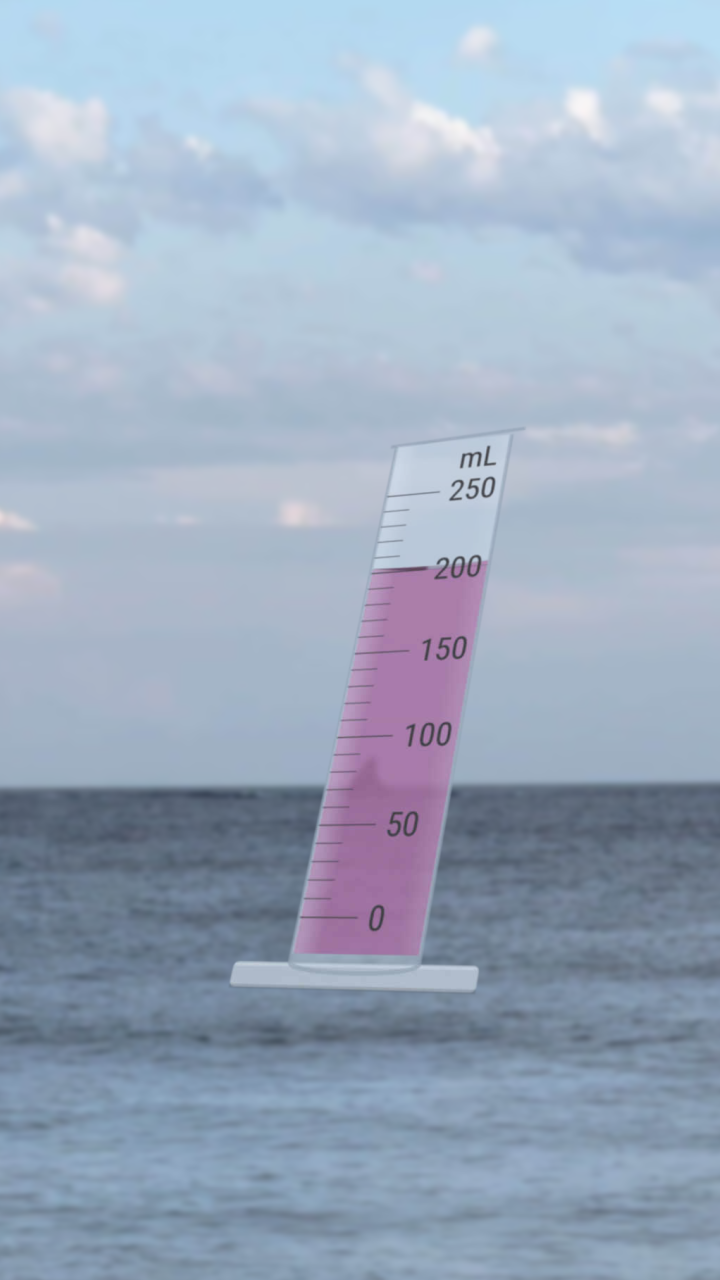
200 mL
